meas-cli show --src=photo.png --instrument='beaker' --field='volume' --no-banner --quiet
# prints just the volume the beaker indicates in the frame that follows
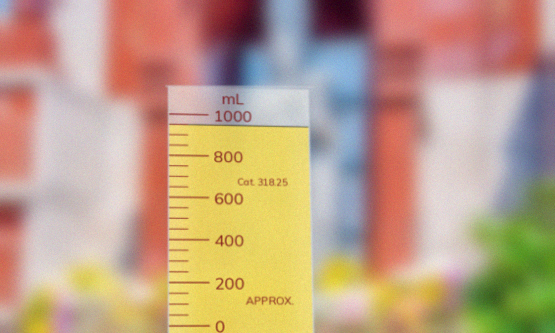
950 mL
